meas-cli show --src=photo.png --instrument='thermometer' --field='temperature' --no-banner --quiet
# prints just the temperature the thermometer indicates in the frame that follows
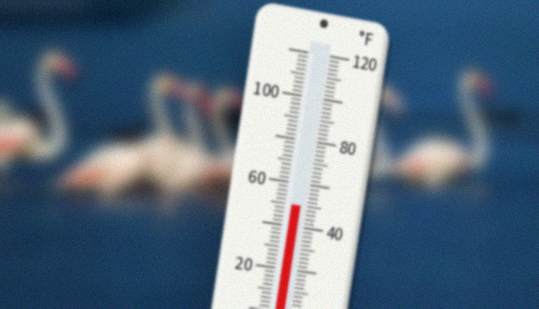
50 °F
